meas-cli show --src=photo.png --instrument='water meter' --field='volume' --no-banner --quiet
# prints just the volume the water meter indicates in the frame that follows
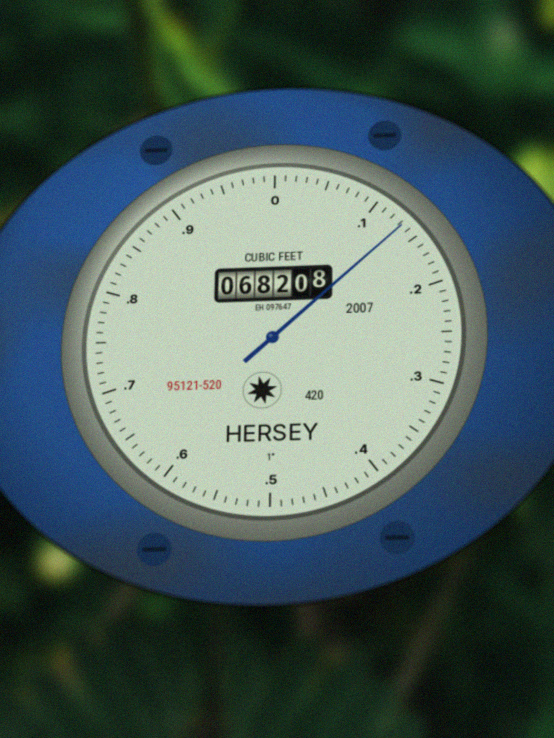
68208.13 ft³
